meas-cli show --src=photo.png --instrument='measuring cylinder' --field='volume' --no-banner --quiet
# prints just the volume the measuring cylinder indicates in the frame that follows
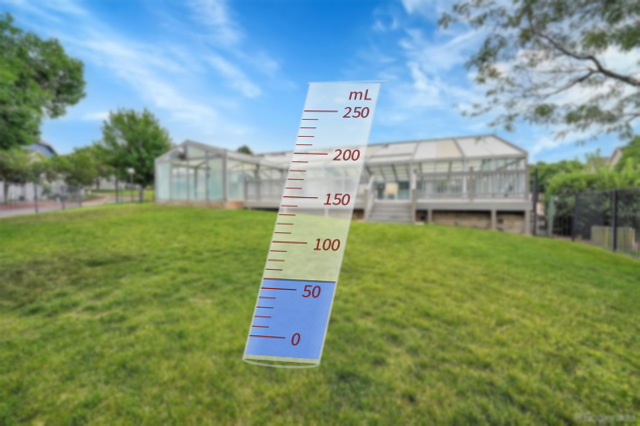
60 mL
